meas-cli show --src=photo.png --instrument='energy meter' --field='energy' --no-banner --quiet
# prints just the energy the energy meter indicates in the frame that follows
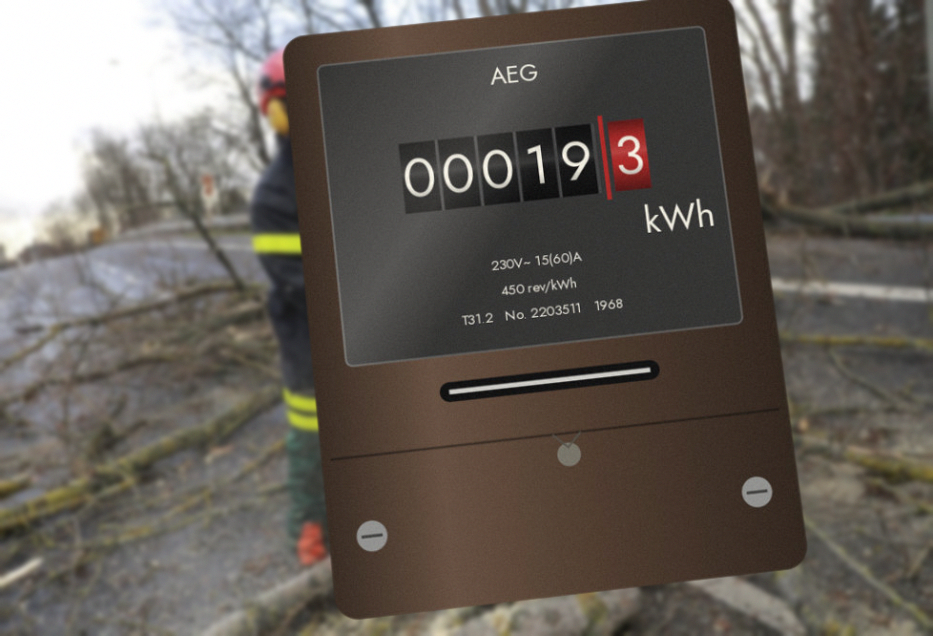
19.3 kWh
